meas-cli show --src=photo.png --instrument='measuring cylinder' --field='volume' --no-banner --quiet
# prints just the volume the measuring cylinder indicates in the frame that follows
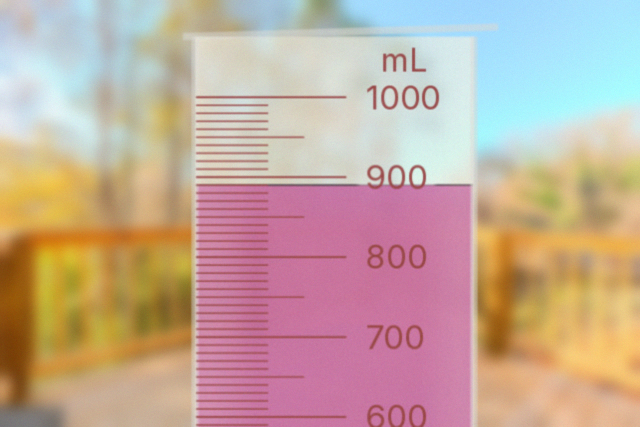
890 mL
